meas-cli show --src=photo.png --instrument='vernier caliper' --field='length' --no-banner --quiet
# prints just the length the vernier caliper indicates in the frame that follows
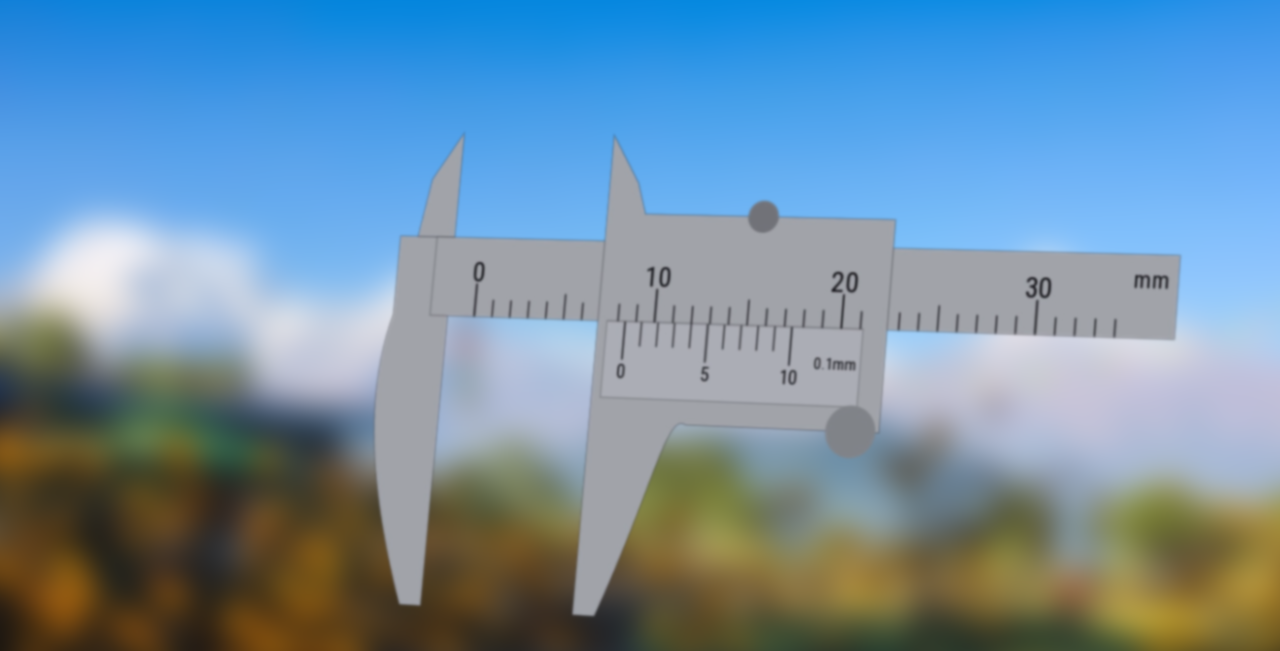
8.4 mm
